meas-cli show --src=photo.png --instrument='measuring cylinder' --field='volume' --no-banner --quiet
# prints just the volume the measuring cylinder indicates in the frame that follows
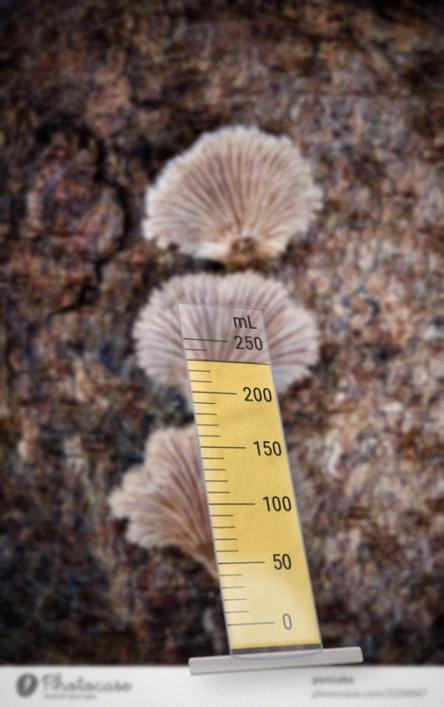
230 mL
